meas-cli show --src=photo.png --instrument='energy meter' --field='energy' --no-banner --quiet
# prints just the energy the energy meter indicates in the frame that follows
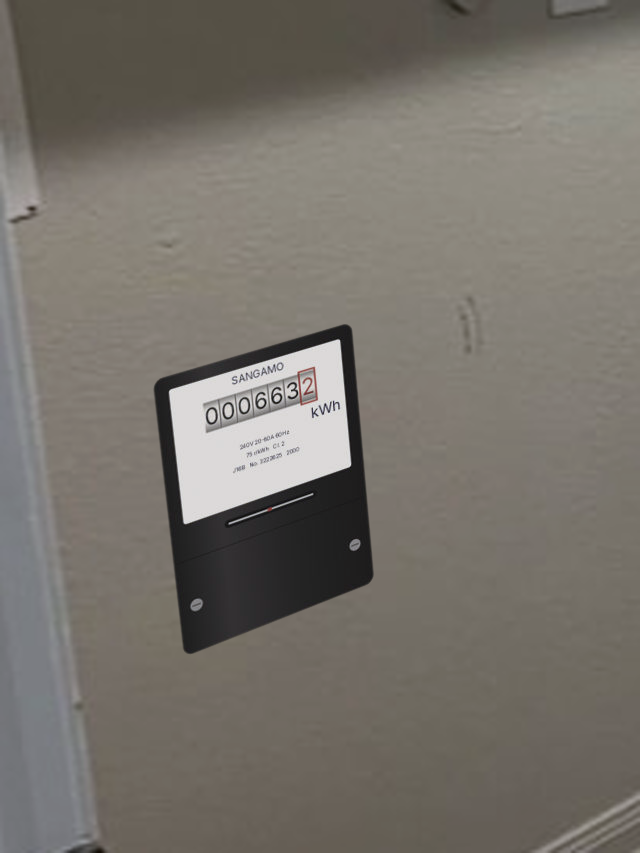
663.2 kWh
